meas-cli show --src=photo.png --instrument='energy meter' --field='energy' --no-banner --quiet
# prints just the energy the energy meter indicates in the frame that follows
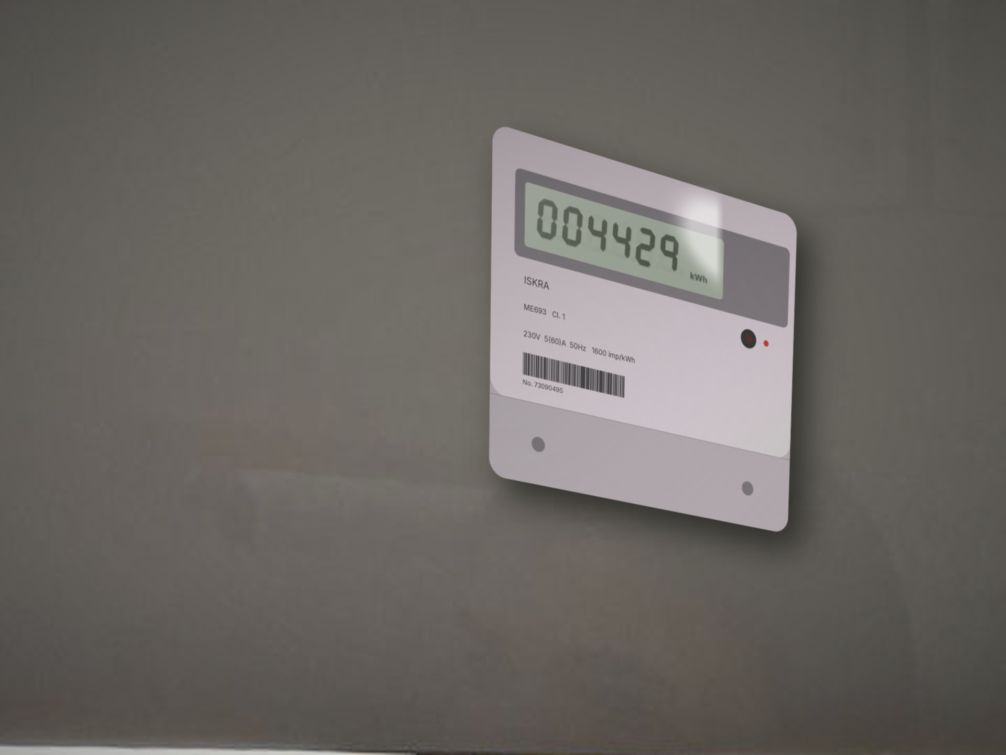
4429 kWh
